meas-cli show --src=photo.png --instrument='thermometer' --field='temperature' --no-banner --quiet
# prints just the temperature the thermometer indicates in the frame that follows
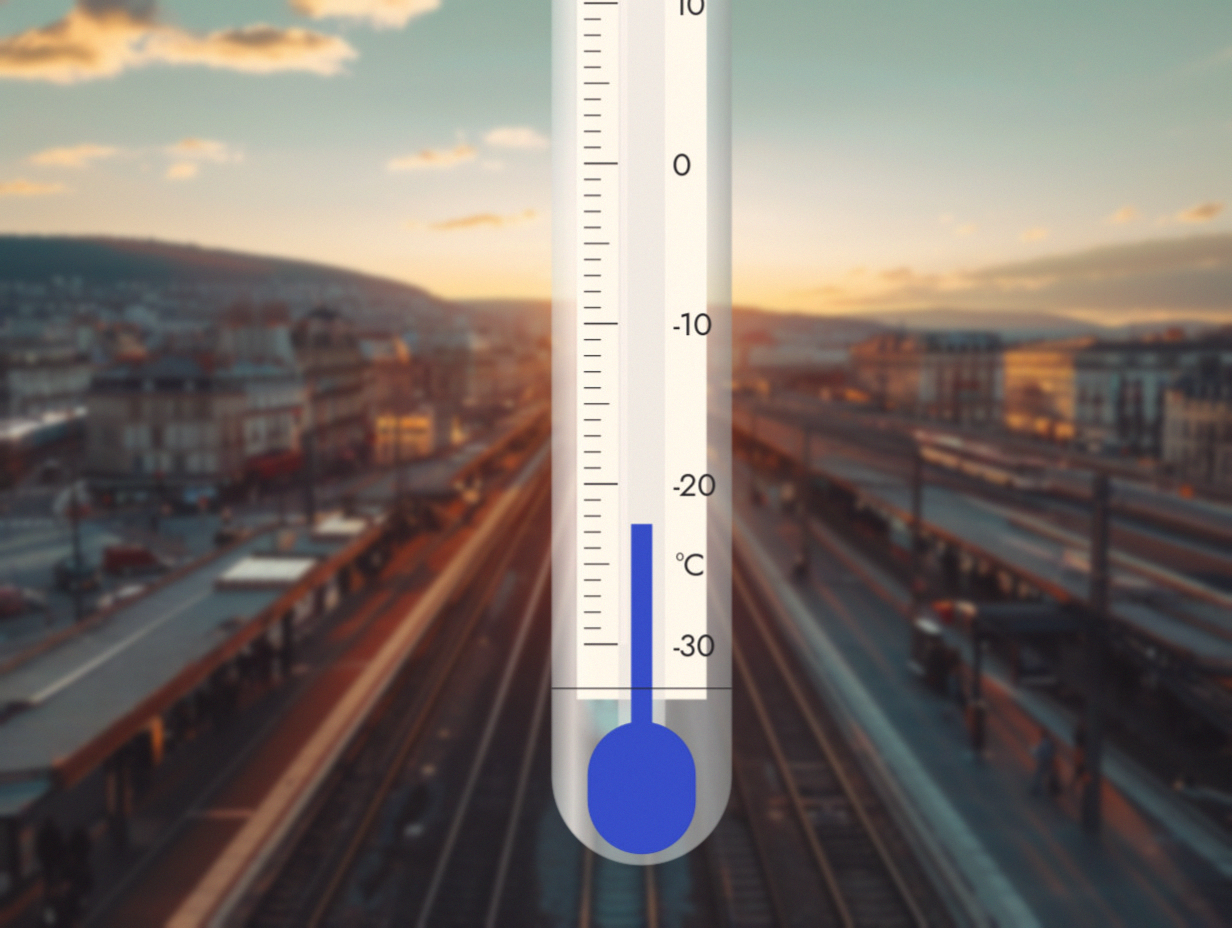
-22.5 °C
